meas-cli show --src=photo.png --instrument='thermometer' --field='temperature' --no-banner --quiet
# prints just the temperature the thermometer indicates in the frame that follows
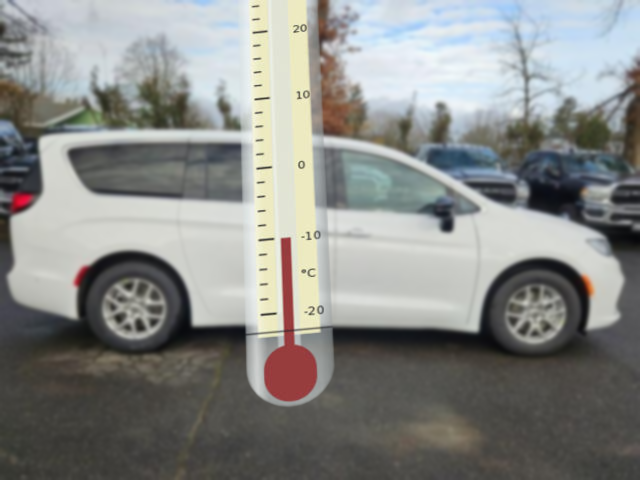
-10 °C
